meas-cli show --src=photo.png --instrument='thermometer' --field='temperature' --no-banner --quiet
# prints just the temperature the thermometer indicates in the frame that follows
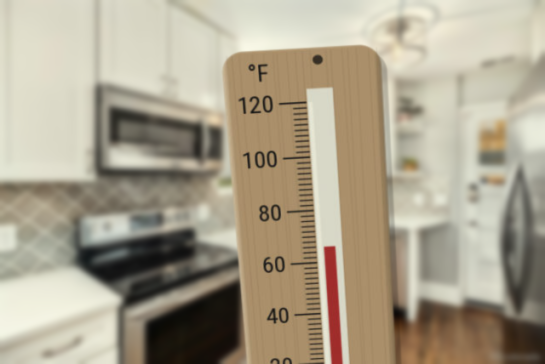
66 °F
